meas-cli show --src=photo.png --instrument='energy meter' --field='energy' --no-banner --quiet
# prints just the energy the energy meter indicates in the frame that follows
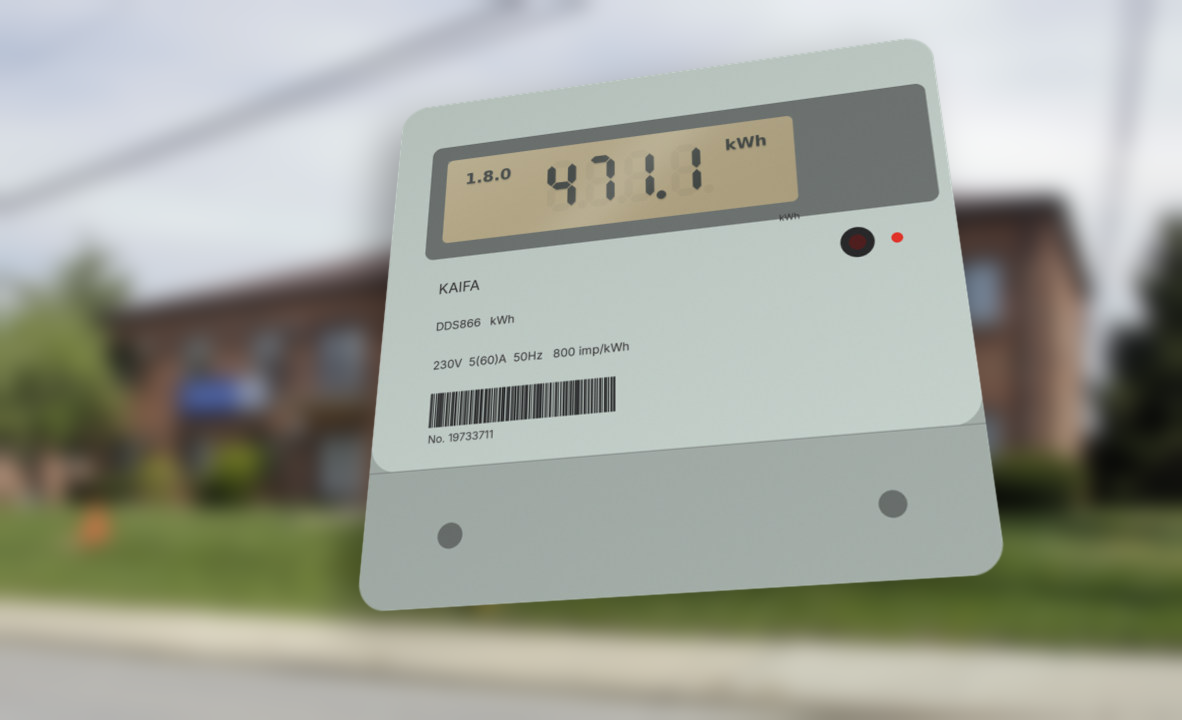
471.1 kWh
